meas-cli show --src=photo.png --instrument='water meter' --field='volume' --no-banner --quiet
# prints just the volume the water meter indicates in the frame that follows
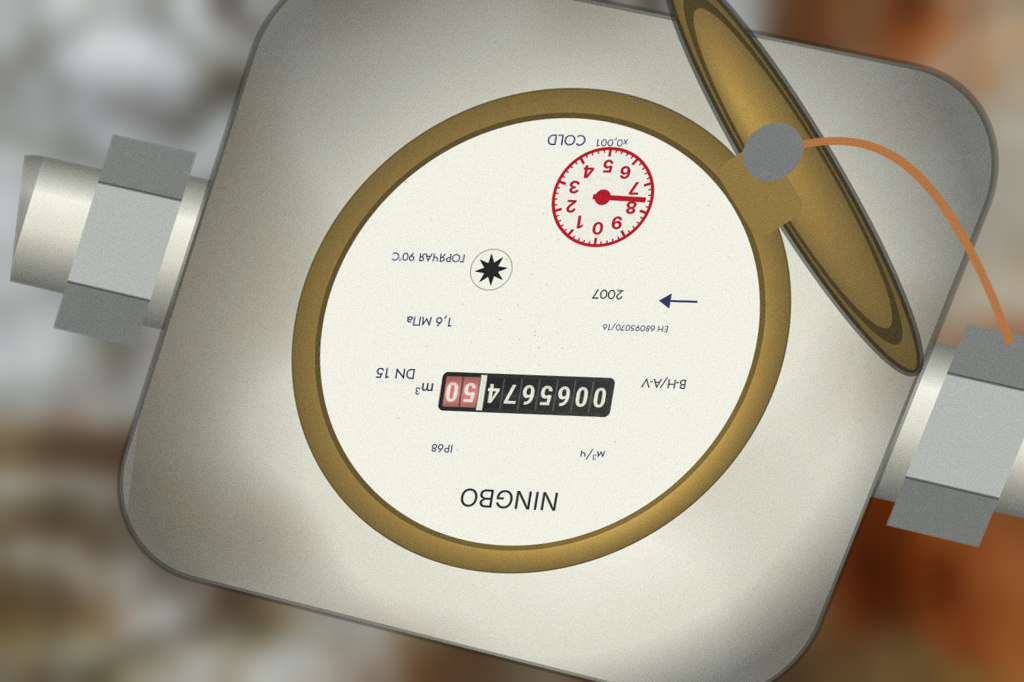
65674.507 m³
